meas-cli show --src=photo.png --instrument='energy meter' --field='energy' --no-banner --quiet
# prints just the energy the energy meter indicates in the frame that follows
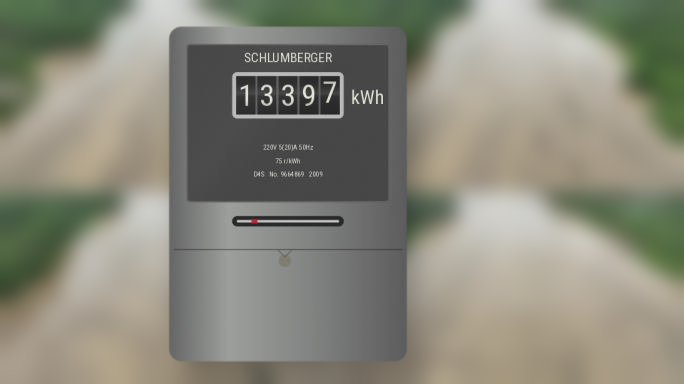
13397 kWh
